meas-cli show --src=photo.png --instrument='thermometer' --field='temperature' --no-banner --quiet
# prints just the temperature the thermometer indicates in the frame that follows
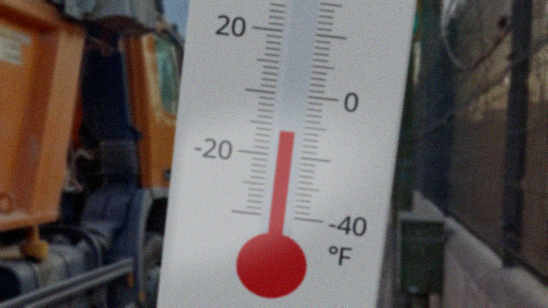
-12 °F
